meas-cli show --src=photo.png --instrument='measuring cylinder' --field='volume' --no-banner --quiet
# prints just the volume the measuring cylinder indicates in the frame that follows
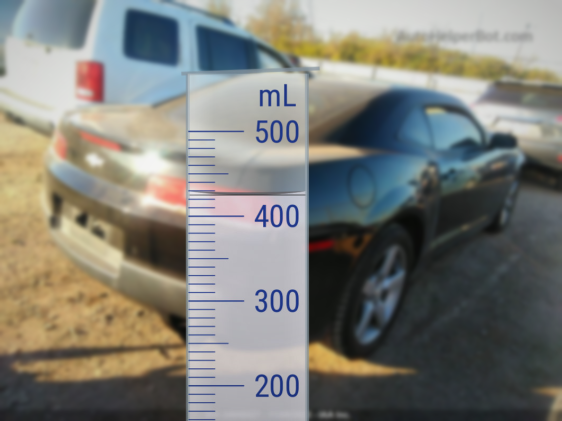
425 mL
